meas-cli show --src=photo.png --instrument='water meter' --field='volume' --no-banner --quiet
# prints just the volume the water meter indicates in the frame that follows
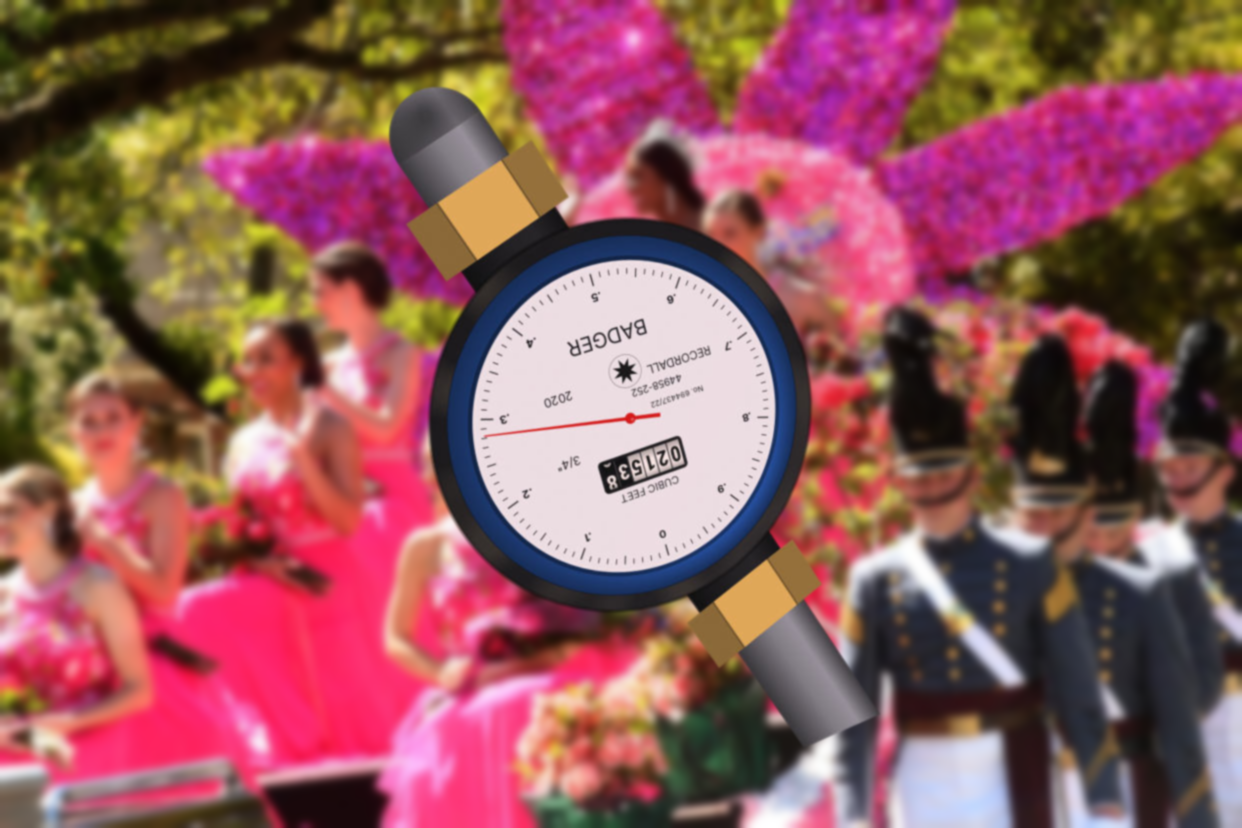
21538.28 ft³
